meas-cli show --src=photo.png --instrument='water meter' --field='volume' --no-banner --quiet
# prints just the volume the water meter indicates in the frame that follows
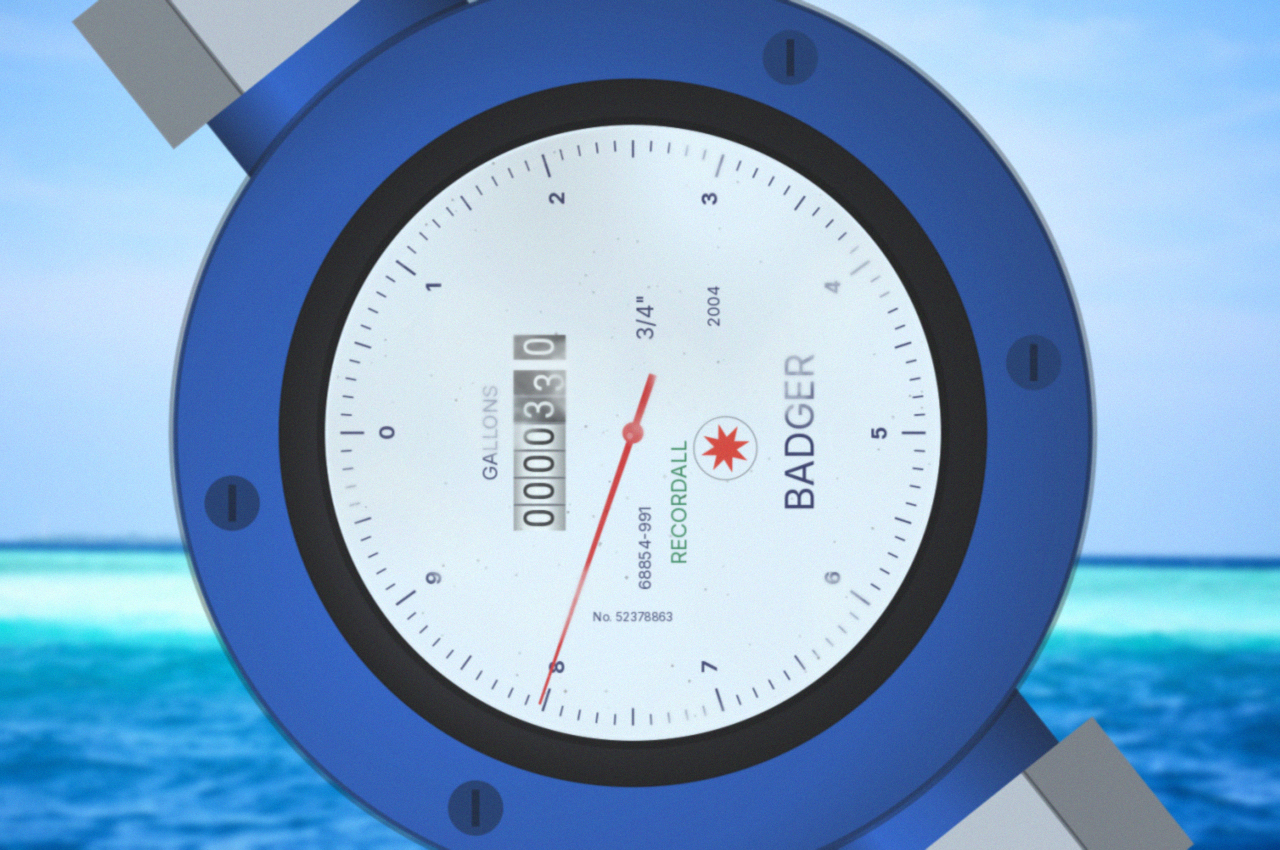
328.0 gal
